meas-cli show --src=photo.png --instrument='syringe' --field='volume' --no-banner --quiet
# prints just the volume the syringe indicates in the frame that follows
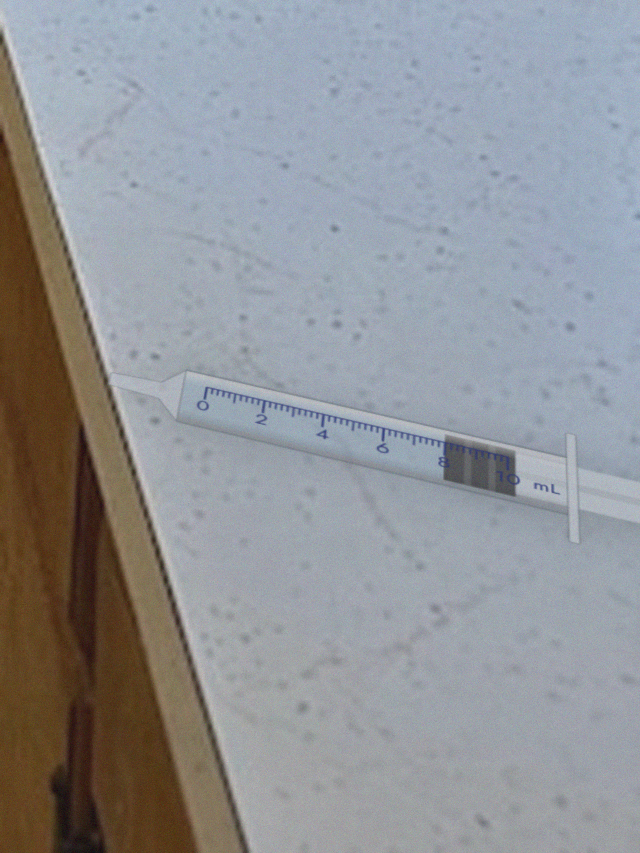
8 mL
